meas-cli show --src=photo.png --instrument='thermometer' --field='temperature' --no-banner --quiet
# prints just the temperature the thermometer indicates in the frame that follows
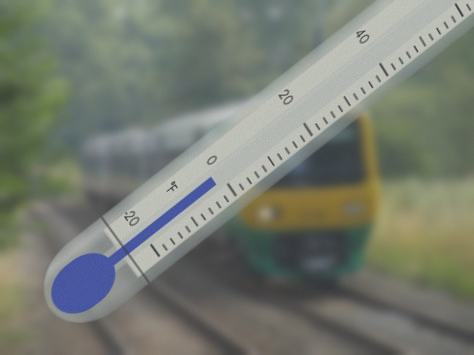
-2 °F
